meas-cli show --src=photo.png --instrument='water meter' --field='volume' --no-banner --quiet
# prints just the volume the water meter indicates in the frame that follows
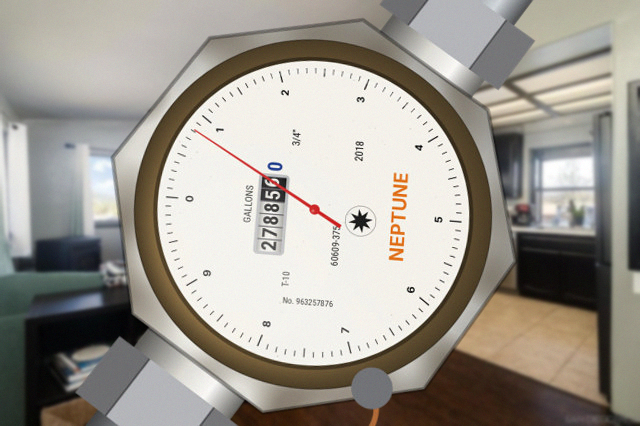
2788560.8 gal
